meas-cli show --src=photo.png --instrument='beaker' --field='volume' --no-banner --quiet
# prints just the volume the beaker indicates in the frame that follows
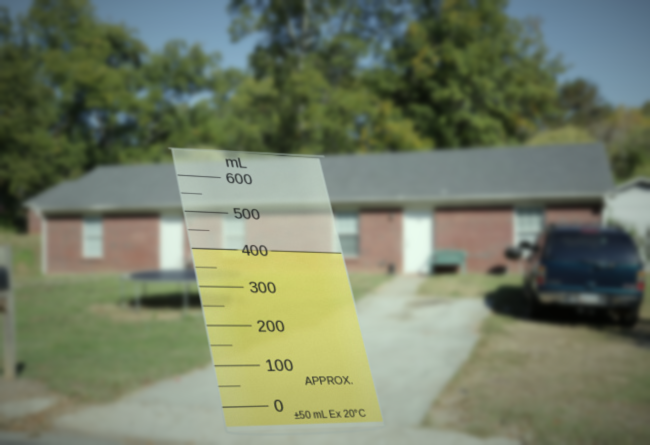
400 mL
